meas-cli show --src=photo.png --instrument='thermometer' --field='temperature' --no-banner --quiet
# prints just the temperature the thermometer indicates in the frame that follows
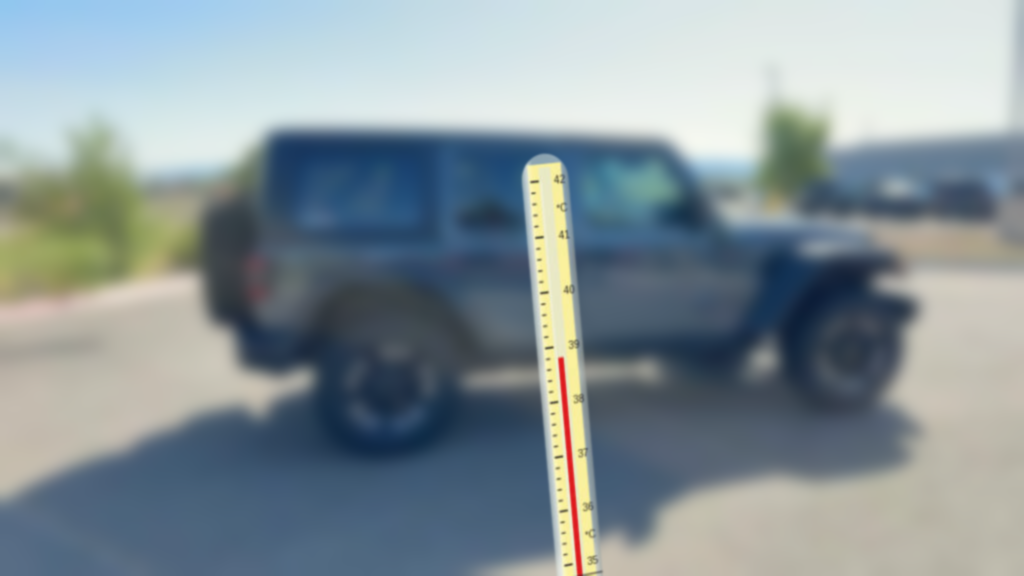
38.8 °C
